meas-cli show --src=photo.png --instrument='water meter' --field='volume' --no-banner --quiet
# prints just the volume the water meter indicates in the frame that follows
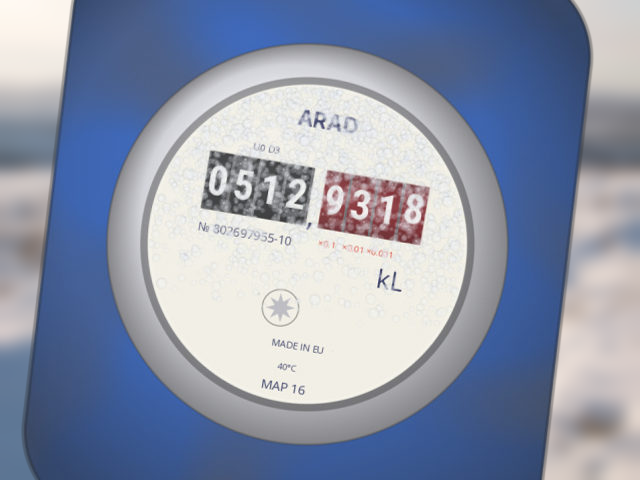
512.9318 kL
